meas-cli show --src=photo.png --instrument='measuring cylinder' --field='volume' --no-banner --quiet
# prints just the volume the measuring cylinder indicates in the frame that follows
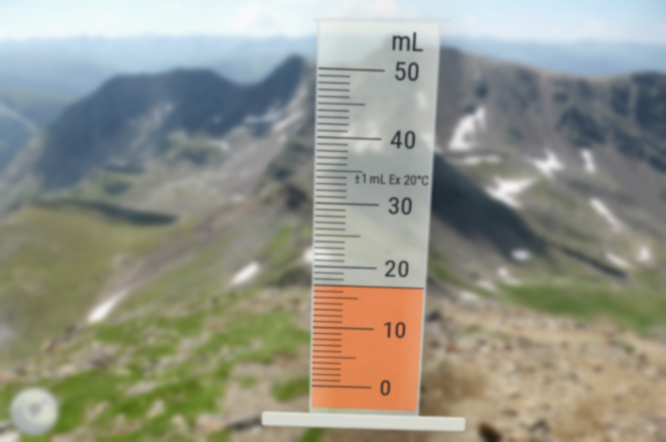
17 mL
